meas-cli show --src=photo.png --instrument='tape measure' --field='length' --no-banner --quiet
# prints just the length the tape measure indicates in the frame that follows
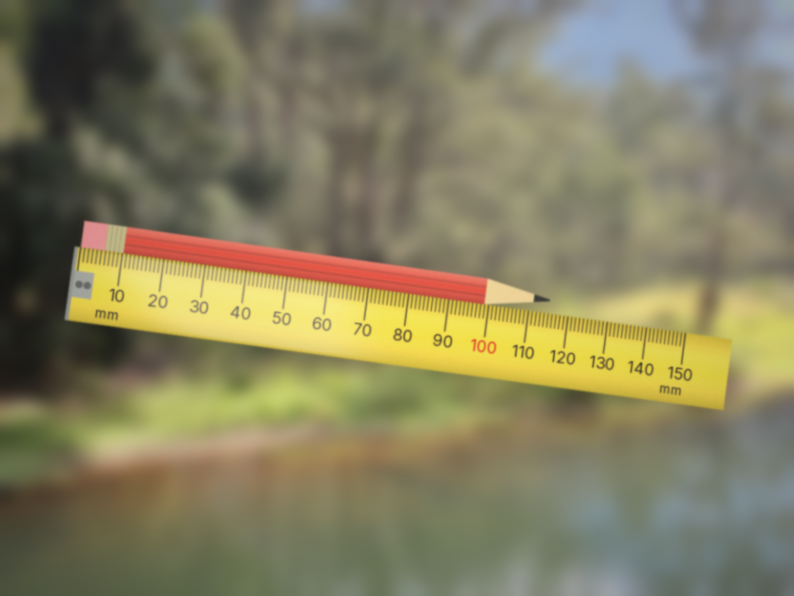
115 mm
